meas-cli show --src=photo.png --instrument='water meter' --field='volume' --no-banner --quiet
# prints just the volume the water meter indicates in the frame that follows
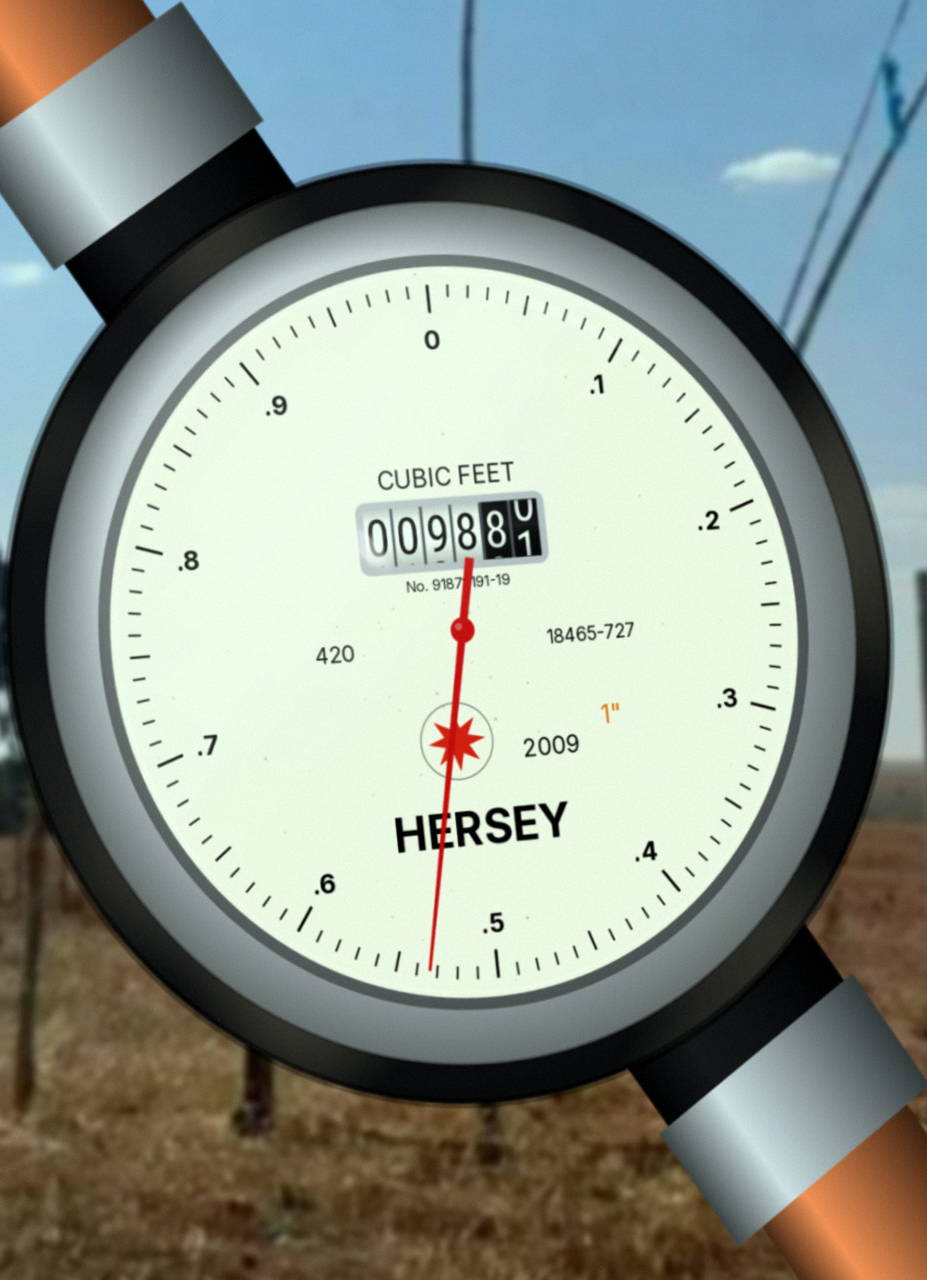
9880.53 ft³
